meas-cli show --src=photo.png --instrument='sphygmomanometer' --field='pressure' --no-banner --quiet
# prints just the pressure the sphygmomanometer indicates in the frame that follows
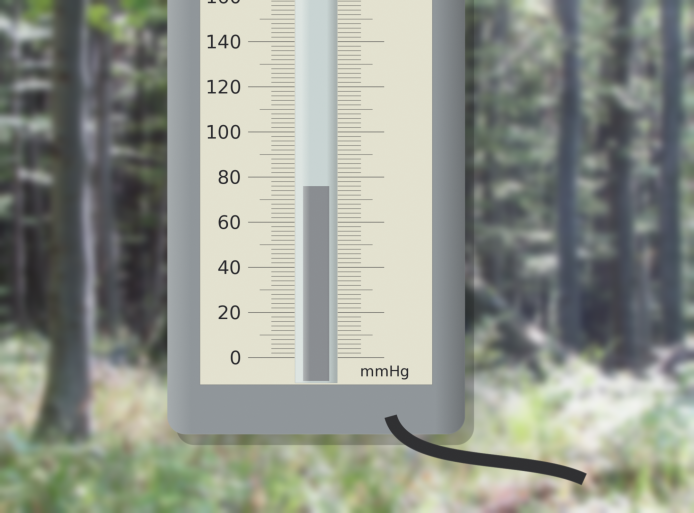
76 mmHg
